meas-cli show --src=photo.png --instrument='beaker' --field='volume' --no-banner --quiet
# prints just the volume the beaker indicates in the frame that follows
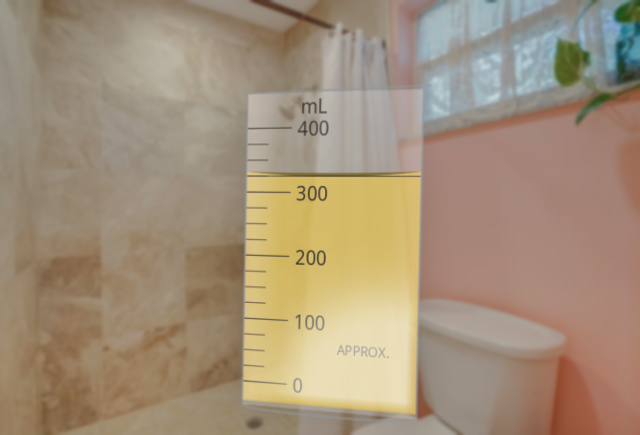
325 mL
